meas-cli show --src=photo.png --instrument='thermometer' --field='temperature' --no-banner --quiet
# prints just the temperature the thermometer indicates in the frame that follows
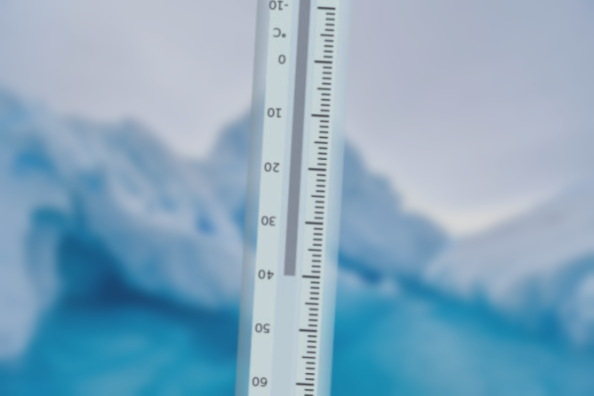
40 °C
